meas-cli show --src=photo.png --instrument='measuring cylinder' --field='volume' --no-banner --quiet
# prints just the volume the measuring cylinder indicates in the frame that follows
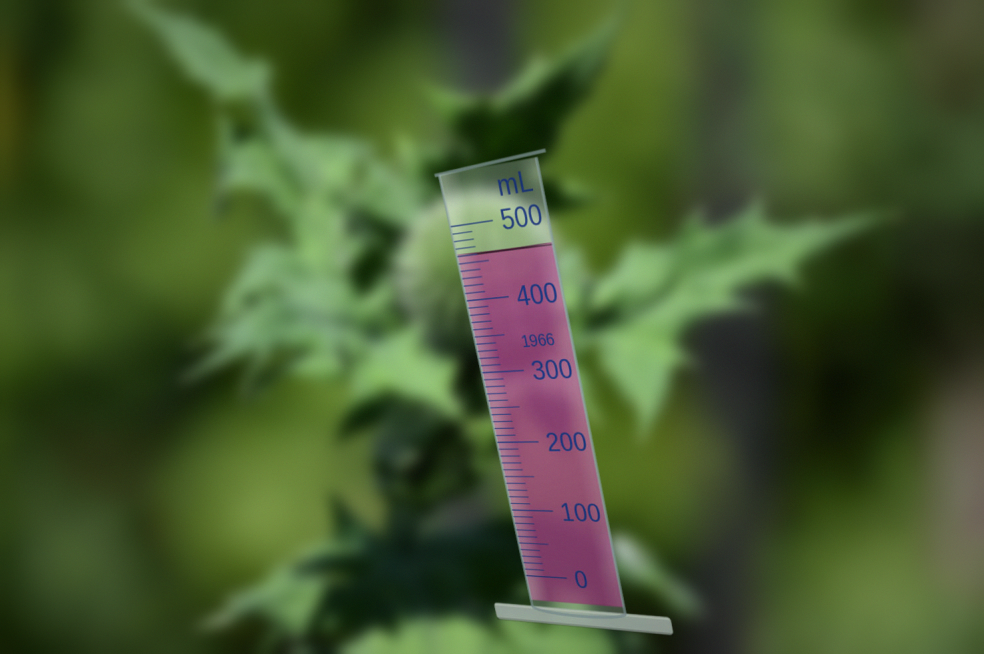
460 mL
